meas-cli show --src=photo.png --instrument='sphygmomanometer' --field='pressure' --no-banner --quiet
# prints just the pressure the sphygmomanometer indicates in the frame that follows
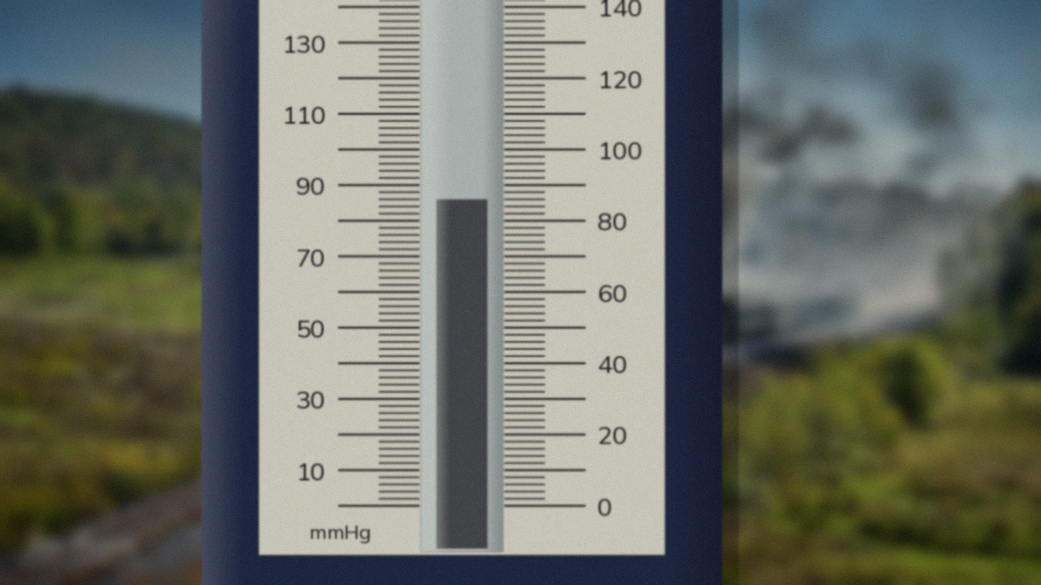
86 mmHg
